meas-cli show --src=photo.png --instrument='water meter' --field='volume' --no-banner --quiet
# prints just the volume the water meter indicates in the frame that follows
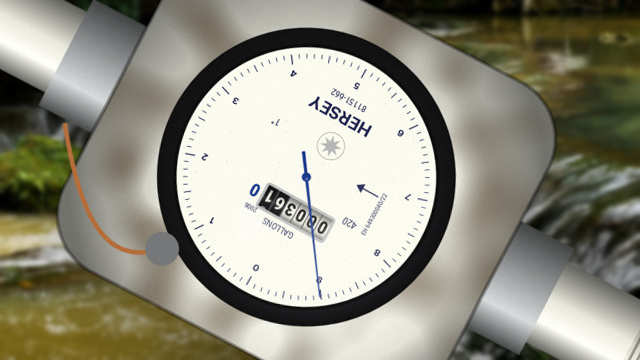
3609.0 gal
